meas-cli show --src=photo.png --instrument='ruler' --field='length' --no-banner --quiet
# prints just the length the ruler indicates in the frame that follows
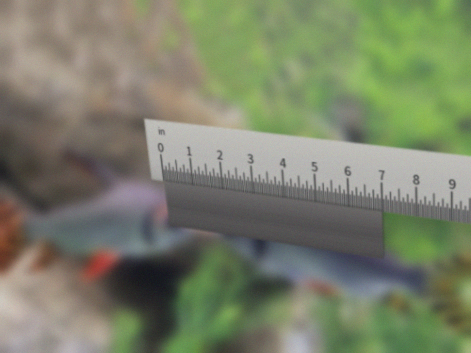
7 in
